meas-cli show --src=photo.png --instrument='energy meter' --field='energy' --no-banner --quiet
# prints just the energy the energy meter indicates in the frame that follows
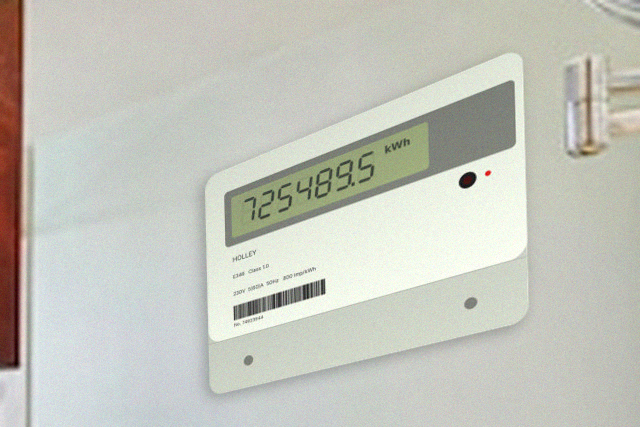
725489.5 kWh
